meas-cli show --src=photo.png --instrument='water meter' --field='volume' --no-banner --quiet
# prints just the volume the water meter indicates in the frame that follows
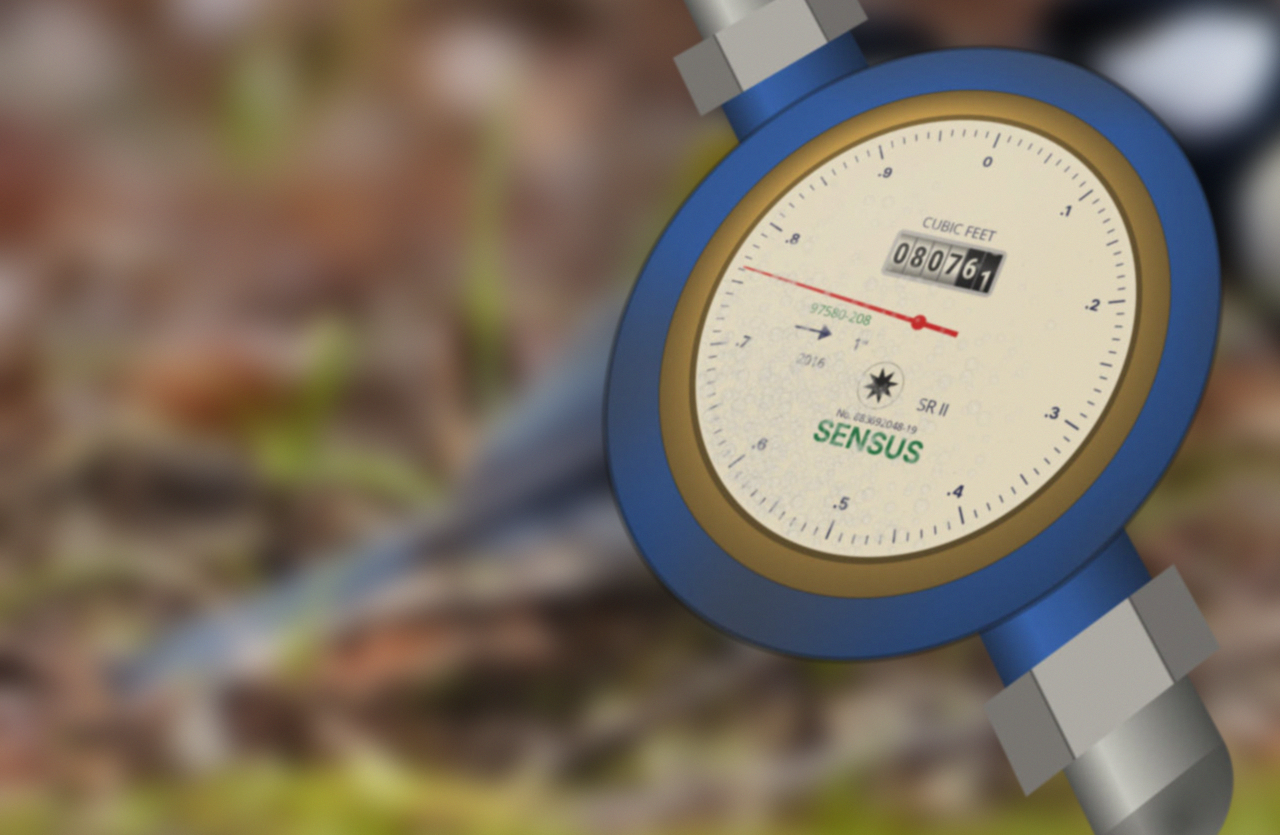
80760.76 ft³
